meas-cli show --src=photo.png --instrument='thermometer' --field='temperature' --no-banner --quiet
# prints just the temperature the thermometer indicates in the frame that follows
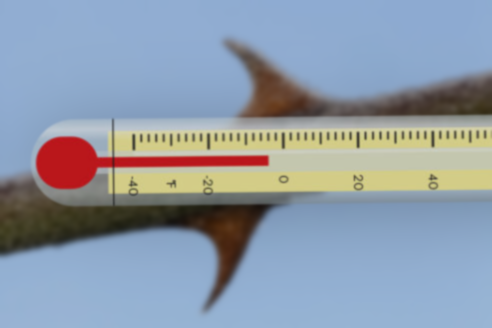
-4 °F
